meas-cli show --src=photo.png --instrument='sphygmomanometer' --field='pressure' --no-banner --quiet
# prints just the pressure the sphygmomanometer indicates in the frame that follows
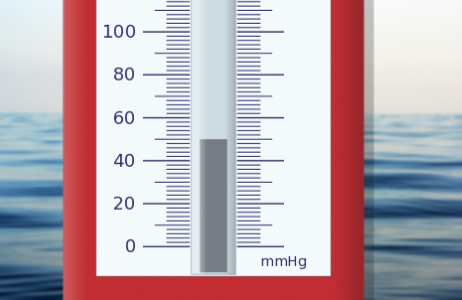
50 mmHg
